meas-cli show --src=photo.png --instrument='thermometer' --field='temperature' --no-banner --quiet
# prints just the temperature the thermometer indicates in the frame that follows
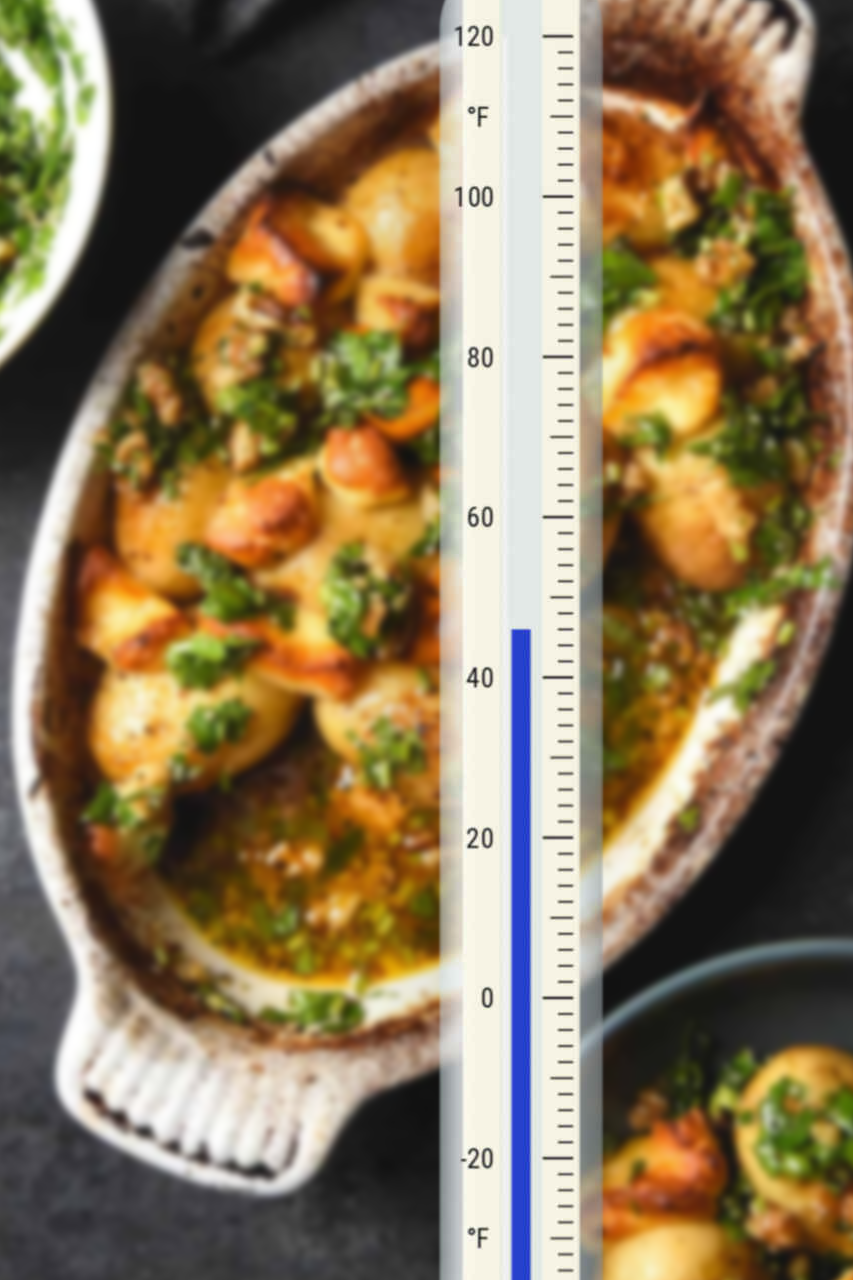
46 °F
